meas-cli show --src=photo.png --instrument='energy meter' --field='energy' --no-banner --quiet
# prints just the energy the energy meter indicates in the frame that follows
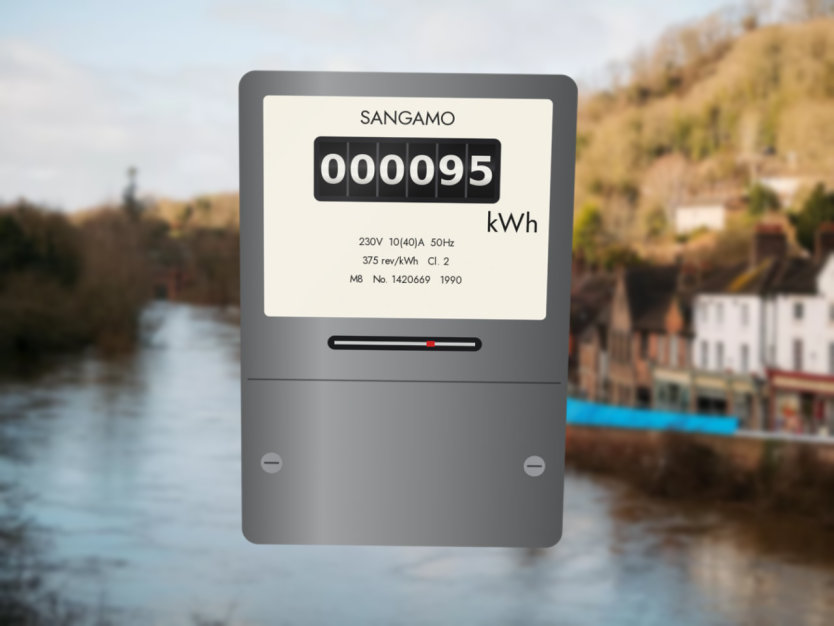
95 kWh
